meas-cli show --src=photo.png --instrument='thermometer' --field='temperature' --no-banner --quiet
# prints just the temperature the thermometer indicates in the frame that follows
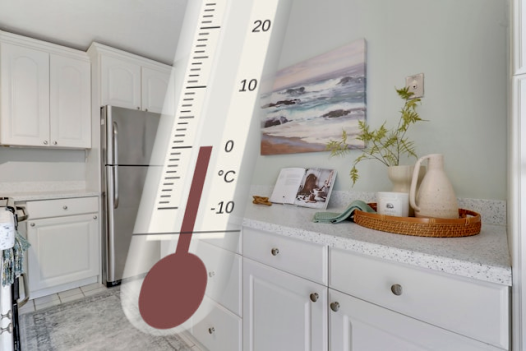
0 °C
